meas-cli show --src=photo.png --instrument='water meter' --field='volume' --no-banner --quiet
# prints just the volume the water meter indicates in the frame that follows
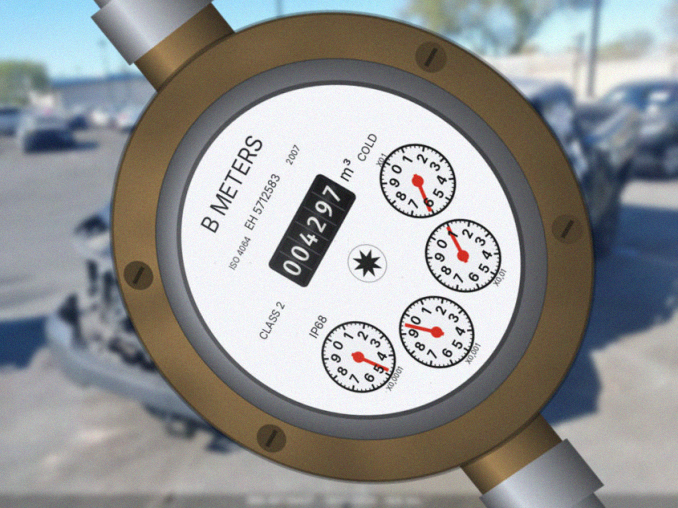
4297.6094 m³
